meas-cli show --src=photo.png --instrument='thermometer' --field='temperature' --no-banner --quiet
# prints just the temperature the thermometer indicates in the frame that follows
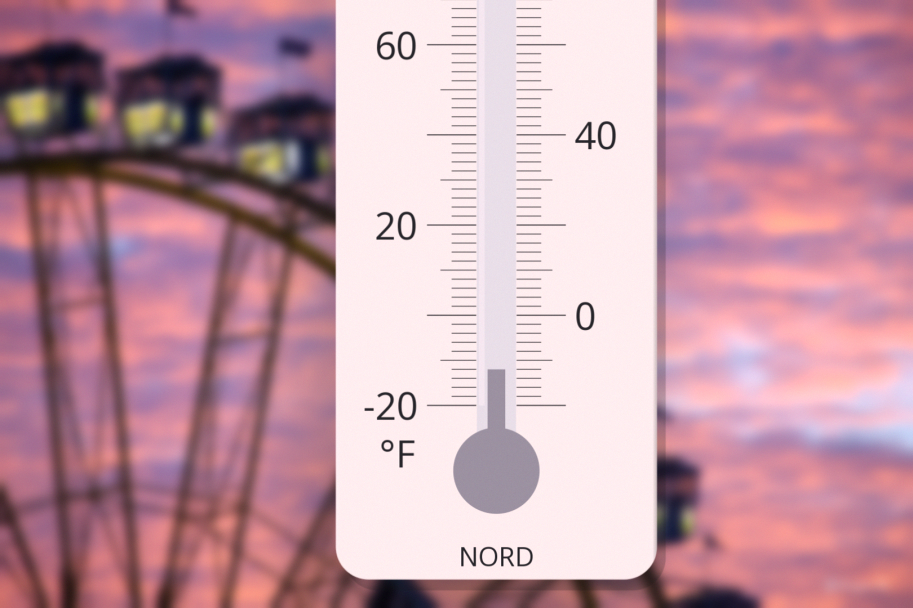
-12 °F
